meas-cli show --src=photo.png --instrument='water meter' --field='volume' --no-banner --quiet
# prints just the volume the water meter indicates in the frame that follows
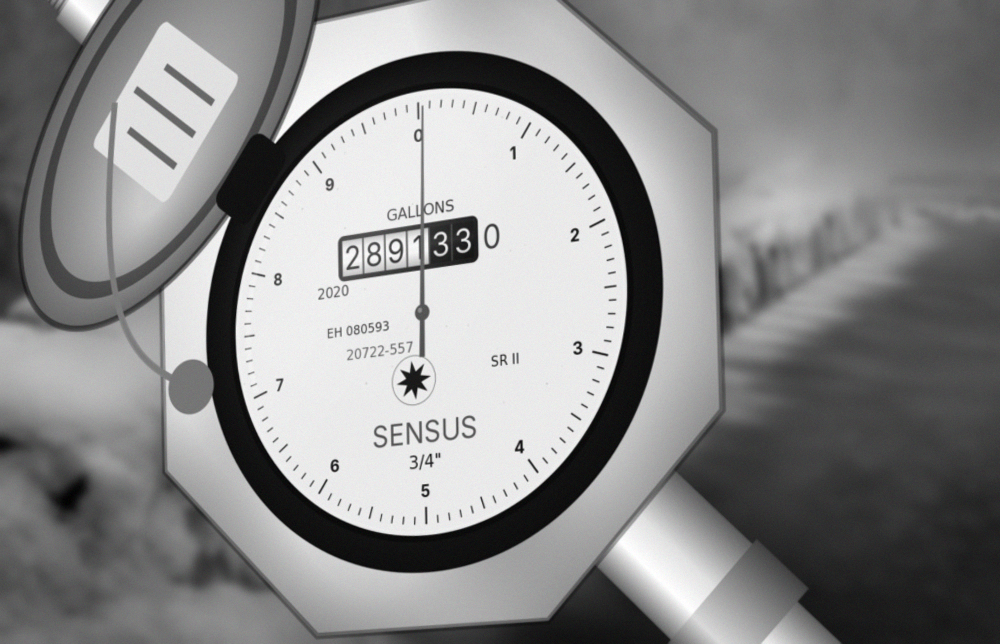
2891330.0 gal
